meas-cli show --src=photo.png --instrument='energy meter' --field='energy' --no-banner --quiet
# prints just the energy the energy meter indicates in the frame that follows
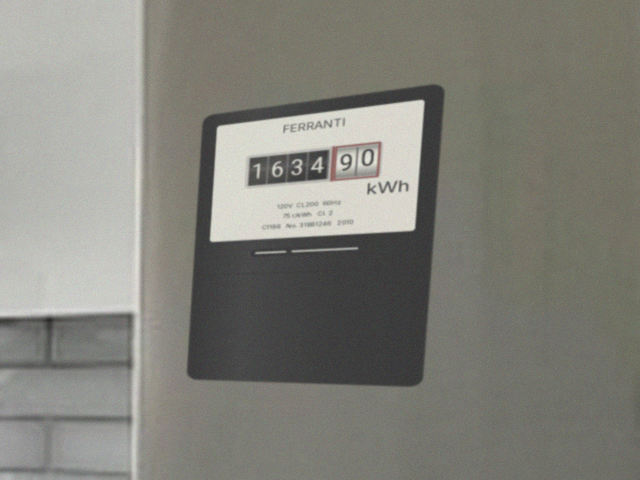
1634.90 kWh
